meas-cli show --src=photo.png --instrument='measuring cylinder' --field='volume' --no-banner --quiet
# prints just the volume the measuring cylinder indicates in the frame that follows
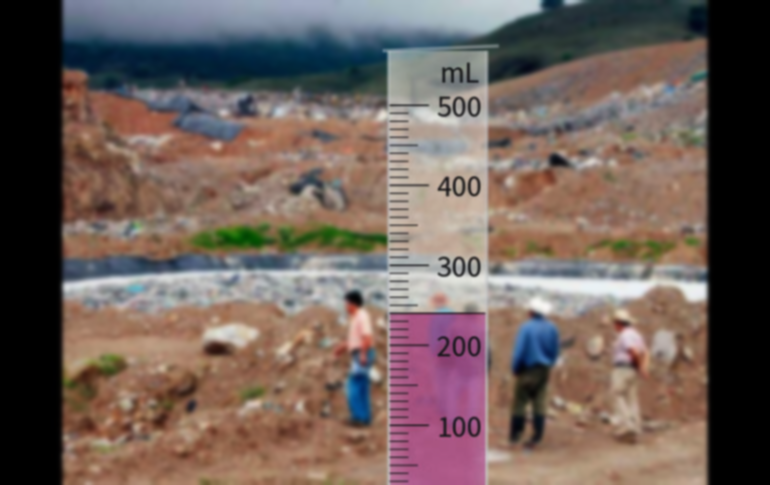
240 mL
